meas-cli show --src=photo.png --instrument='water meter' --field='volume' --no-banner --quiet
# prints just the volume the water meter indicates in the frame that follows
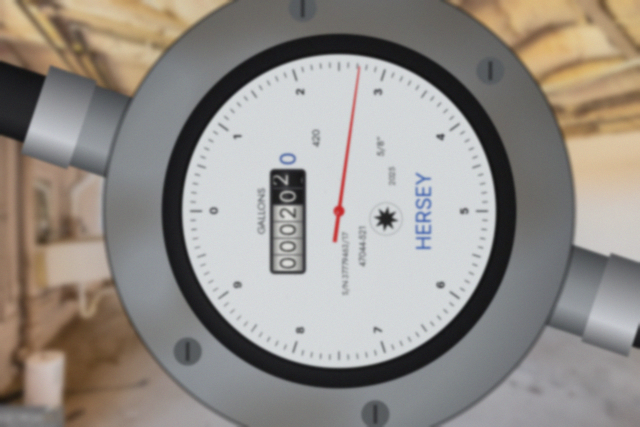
2022.7 gal
